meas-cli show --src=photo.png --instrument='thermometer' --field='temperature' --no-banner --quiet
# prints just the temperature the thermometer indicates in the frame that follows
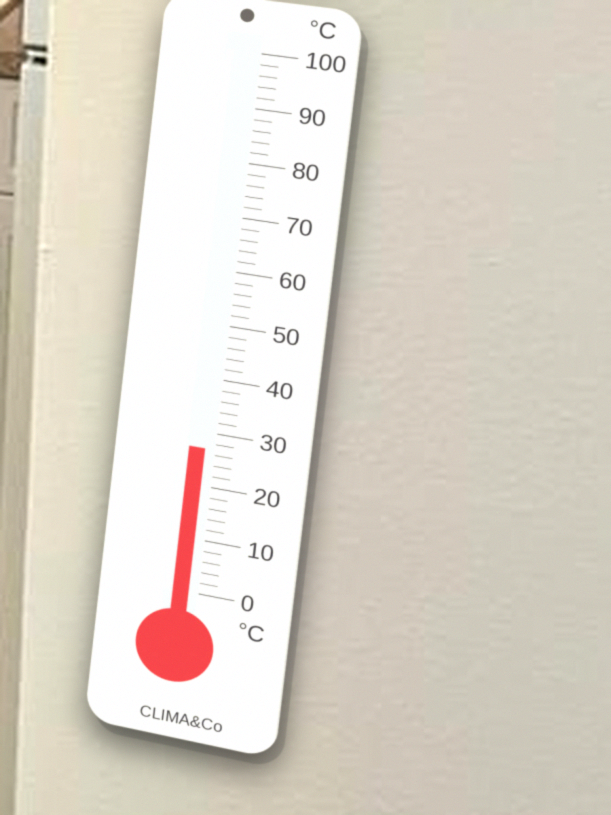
27 °C
